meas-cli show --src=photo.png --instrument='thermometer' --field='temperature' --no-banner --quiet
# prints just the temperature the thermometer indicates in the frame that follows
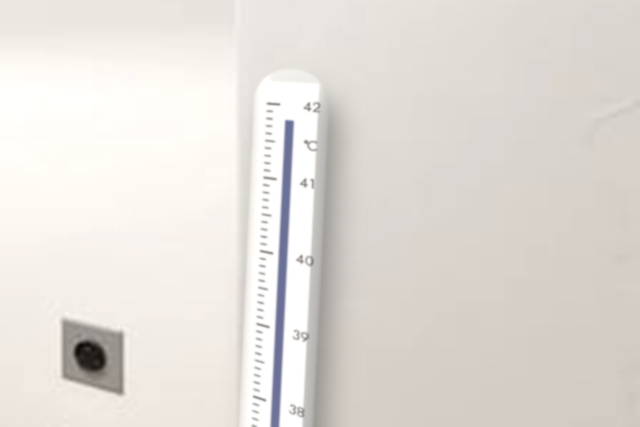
41.8 °C
